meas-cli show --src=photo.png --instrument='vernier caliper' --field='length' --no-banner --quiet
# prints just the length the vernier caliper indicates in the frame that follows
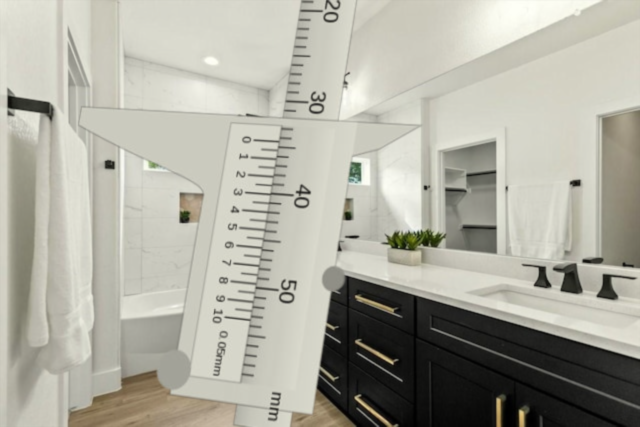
34.4 mm
